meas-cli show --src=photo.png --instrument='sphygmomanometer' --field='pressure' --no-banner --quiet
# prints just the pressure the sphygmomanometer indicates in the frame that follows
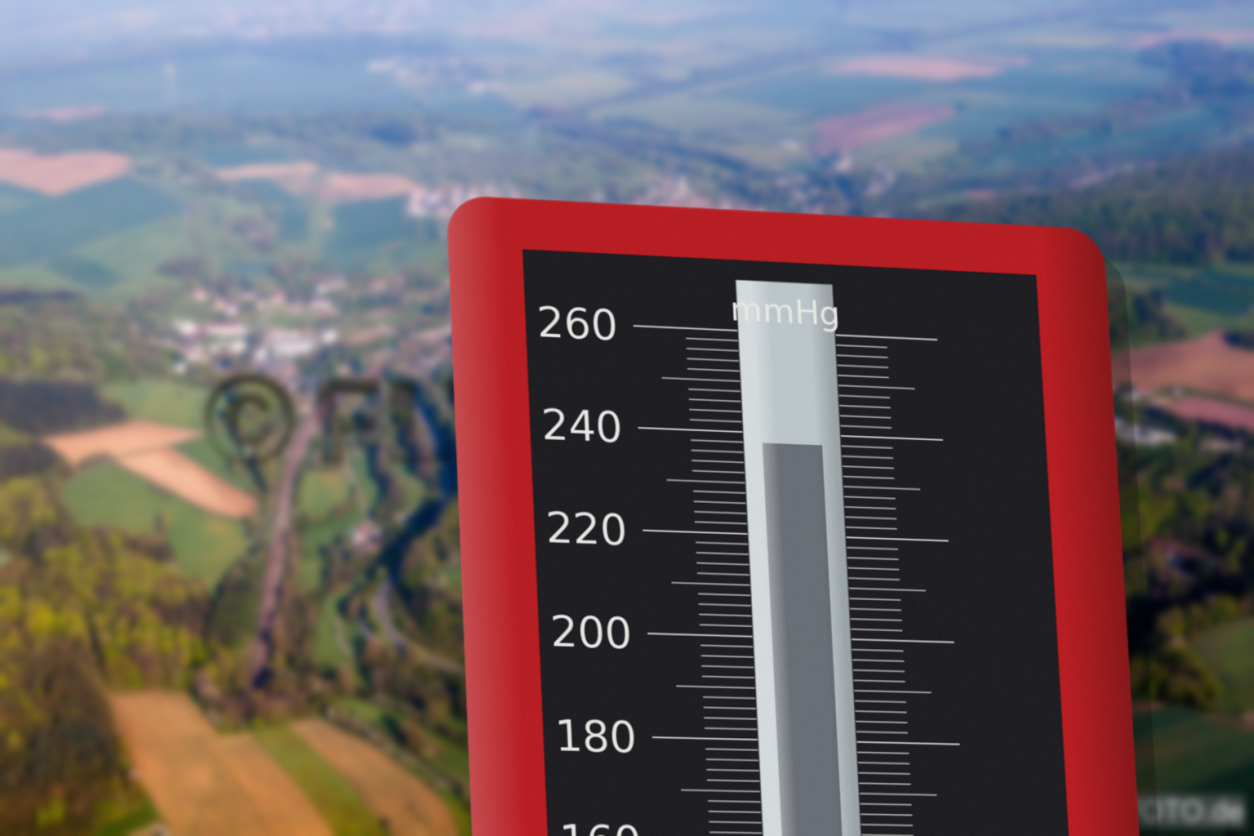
238 mmHg
